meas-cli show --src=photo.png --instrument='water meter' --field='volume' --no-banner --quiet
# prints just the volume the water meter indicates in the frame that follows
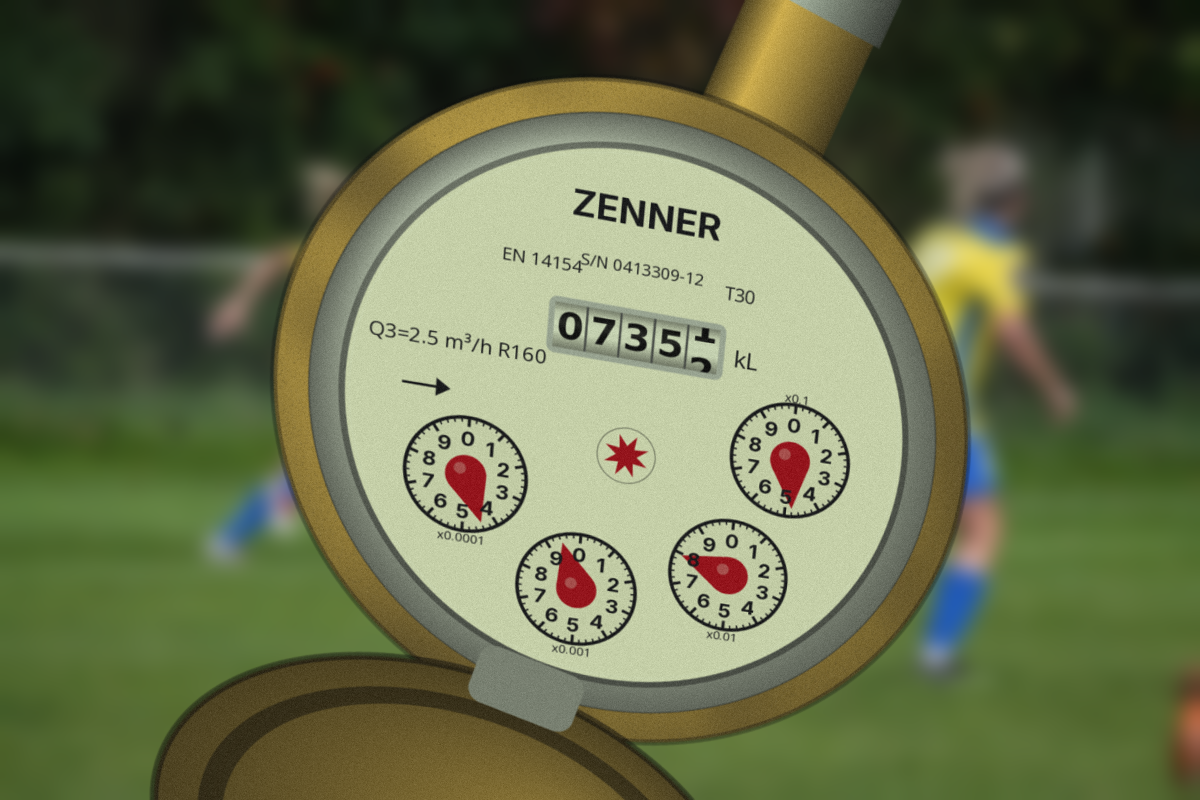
7351.4794 kL
